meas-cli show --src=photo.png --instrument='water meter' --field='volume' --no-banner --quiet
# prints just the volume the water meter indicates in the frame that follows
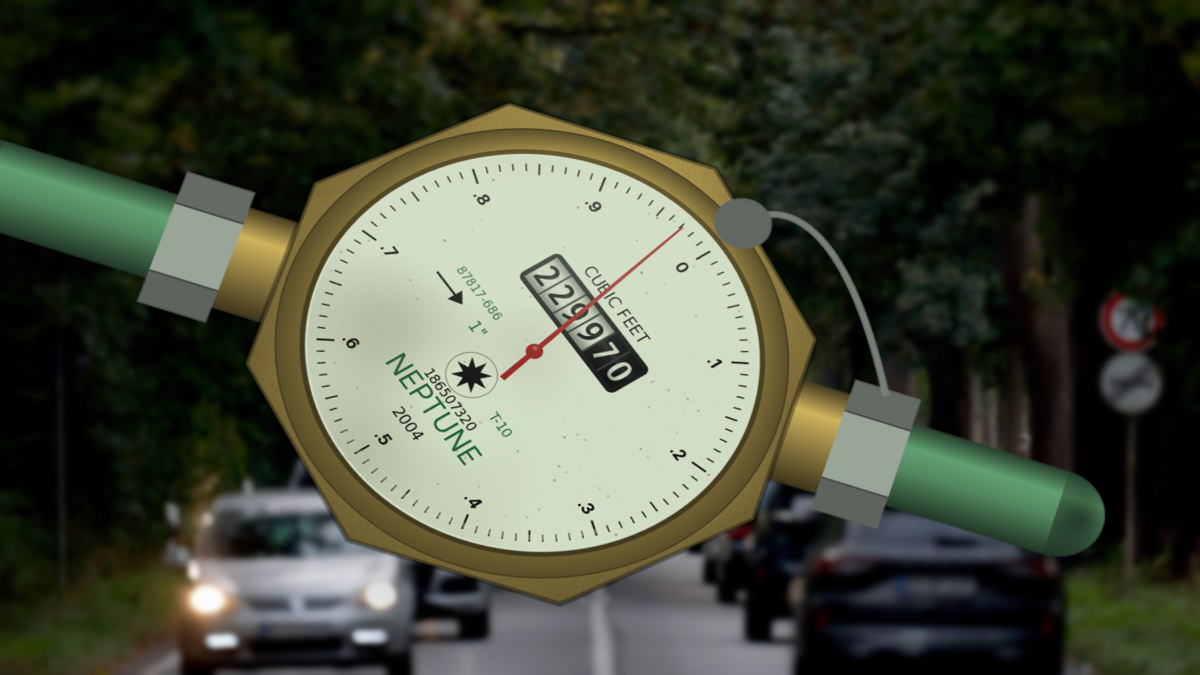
229969.97 ft³
